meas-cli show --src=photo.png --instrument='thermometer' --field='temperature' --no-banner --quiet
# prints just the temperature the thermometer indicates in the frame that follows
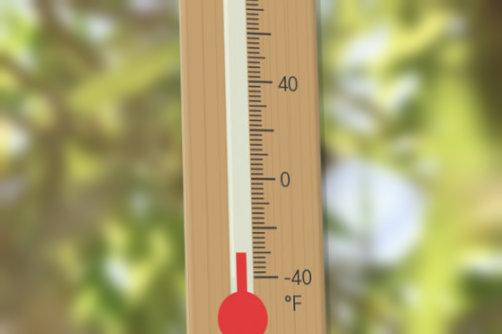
-30 °F
